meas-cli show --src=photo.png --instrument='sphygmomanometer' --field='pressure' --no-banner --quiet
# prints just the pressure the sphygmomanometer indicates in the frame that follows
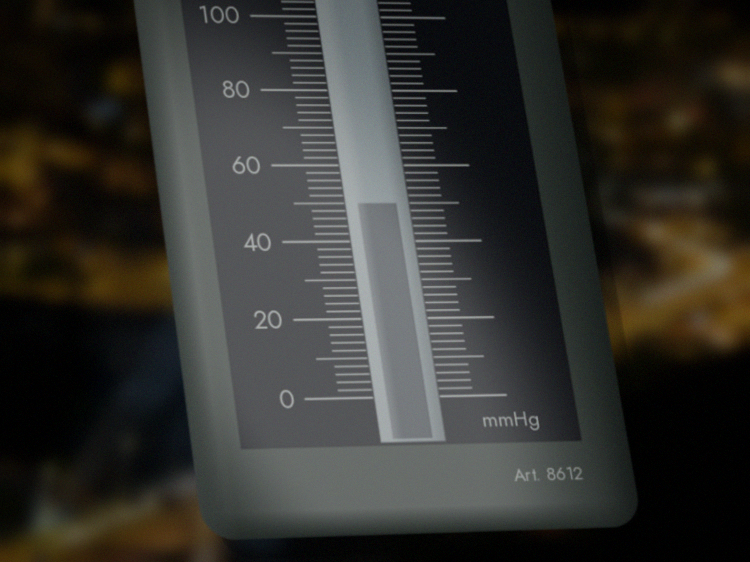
50 mmHg
